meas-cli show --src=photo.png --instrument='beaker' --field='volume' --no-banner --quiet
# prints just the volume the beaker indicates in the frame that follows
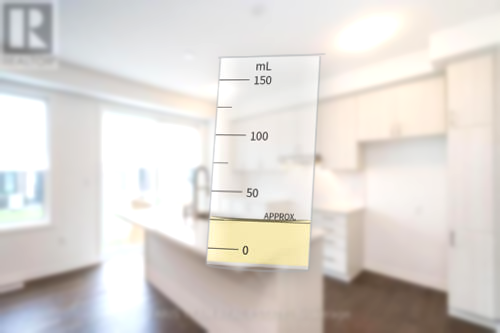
25 mL
